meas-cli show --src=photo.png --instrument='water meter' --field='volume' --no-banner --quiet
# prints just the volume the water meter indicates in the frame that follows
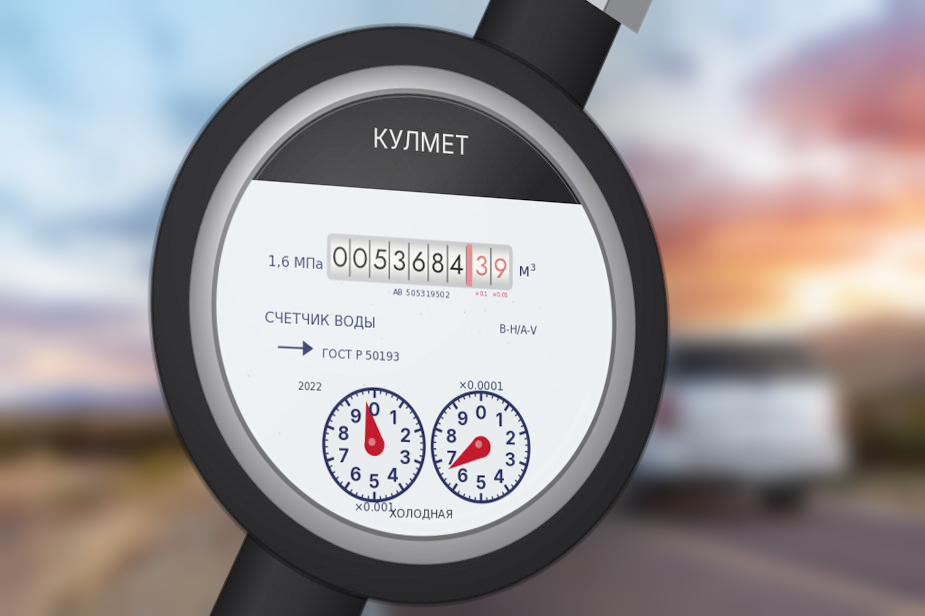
53684.3896 m³
